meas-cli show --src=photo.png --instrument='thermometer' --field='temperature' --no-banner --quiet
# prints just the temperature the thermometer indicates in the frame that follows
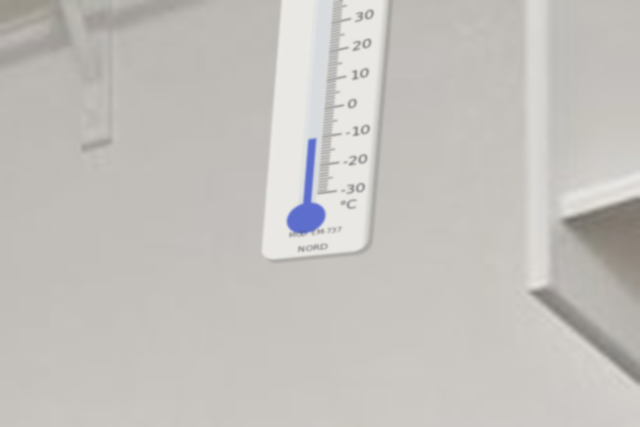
-10 °C
